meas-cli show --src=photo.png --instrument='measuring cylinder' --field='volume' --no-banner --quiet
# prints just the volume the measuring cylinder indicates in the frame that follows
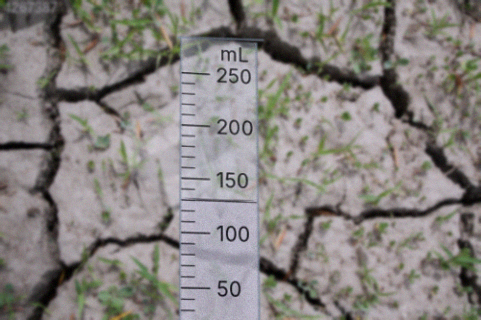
130 mL
